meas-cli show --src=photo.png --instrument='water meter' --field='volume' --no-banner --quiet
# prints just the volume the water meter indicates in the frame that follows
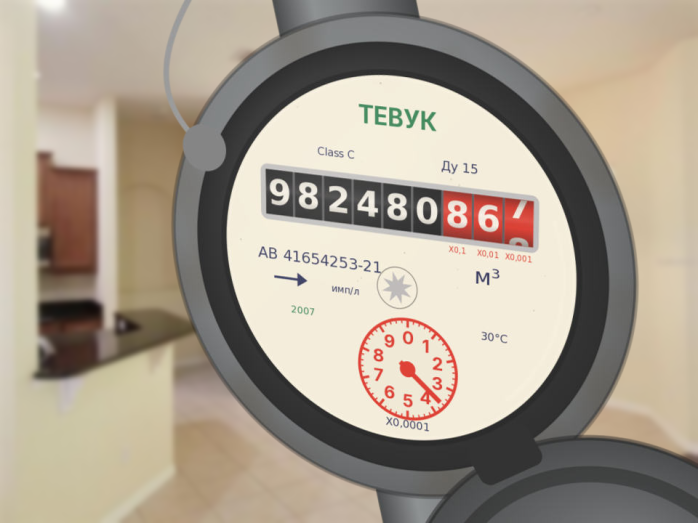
982480.8673 m³
